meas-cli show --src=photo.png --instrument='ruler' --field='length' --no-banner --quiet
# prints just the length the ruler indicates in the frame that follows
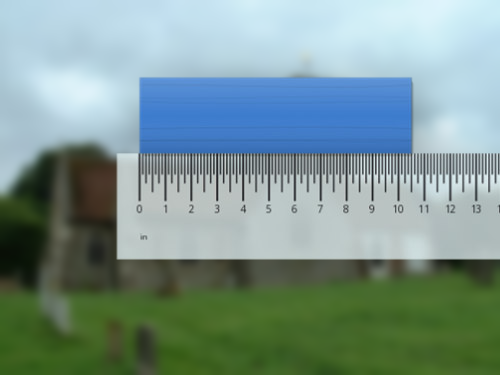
10.5 in
